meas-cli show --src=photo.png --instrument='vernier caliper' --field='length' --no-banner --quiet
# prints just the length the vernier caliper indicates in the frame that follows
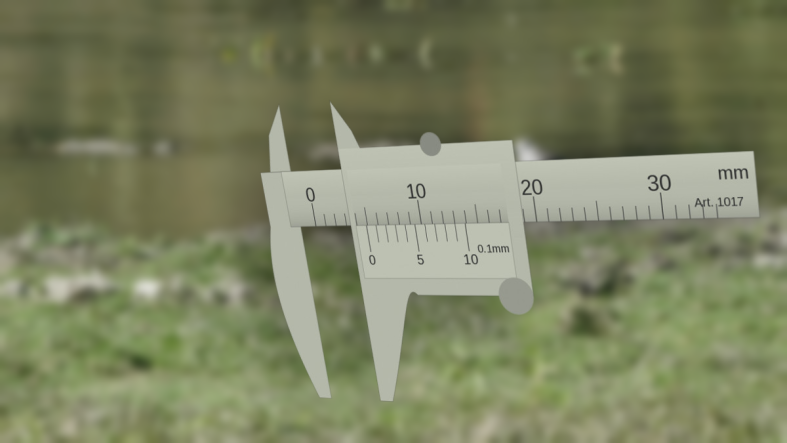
4.9 mm
